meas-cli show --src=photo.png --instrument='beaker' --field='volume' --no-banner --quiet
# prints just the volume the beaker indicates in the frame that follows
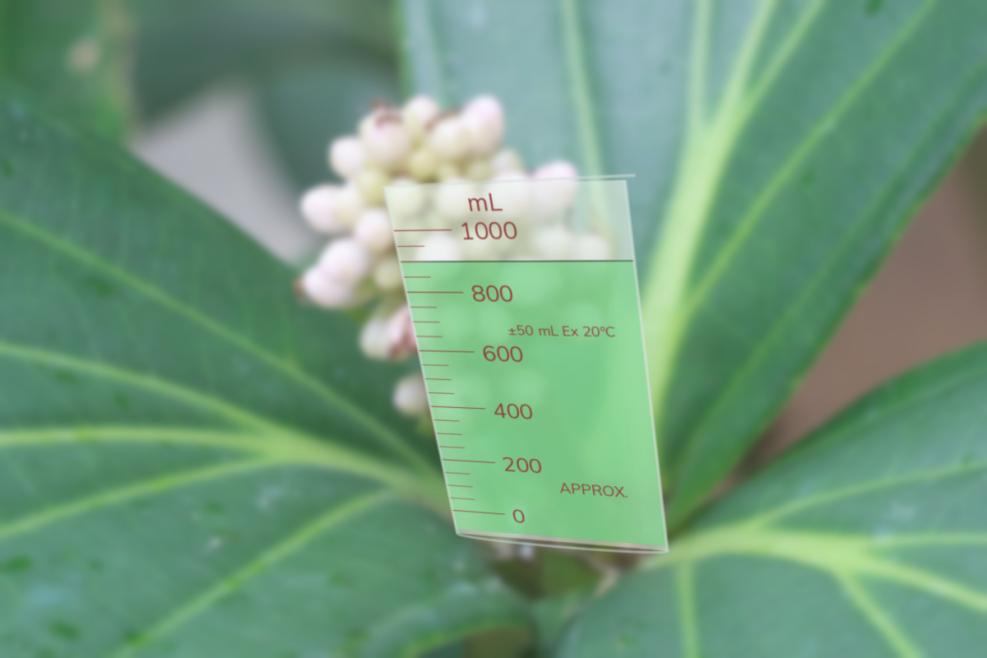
900 mL
